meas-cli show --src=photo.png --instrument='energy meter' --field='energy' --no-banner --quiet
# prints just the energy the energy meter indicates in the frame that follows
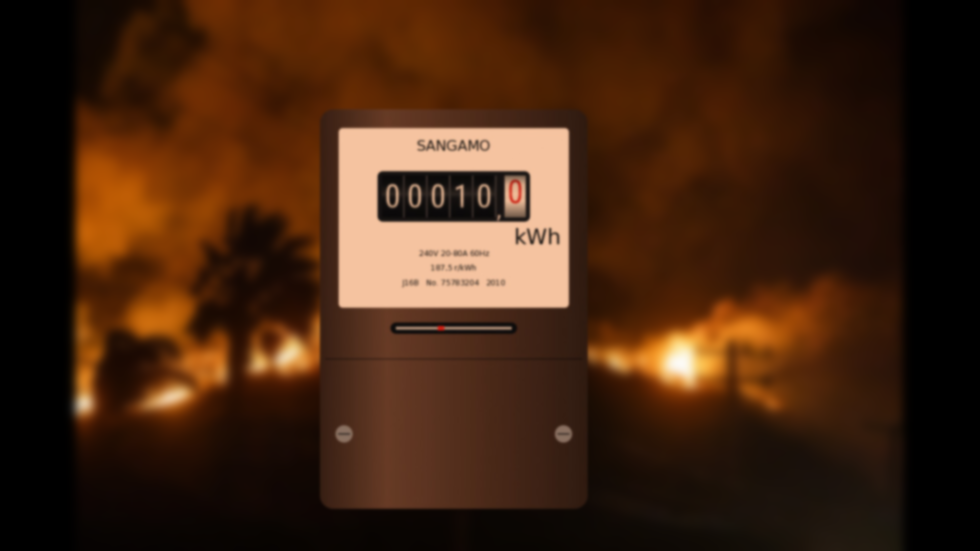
10.0 kWh
